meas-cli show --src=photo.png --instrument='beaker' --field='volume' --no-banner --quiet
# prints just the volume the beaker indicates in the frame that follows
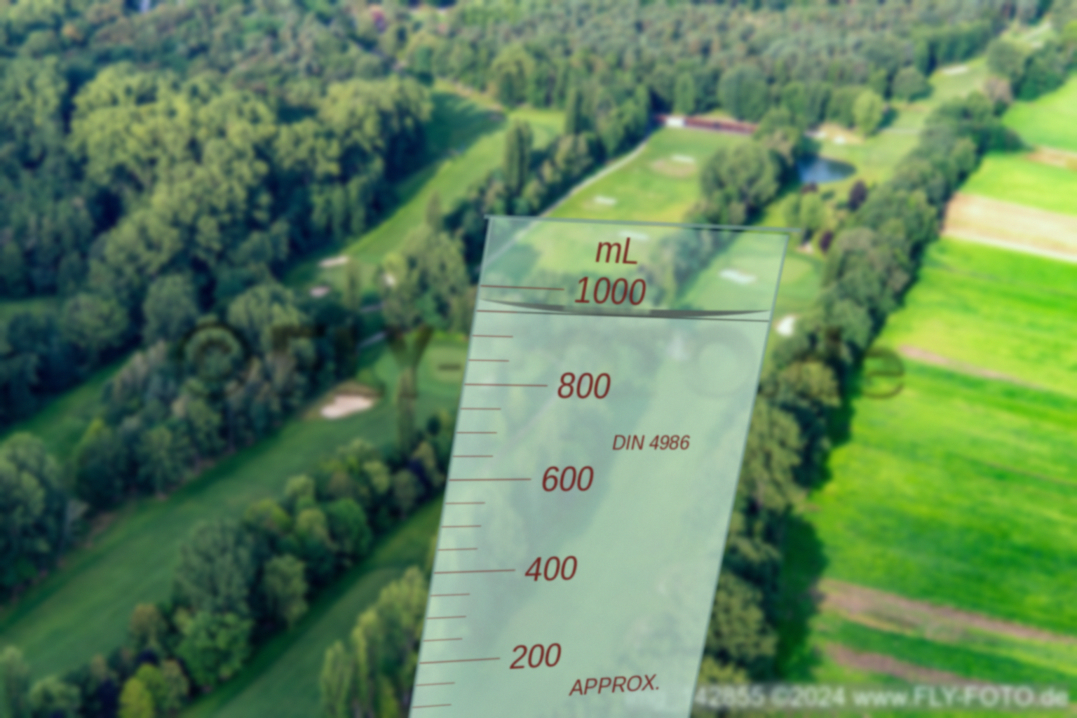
950 mL
